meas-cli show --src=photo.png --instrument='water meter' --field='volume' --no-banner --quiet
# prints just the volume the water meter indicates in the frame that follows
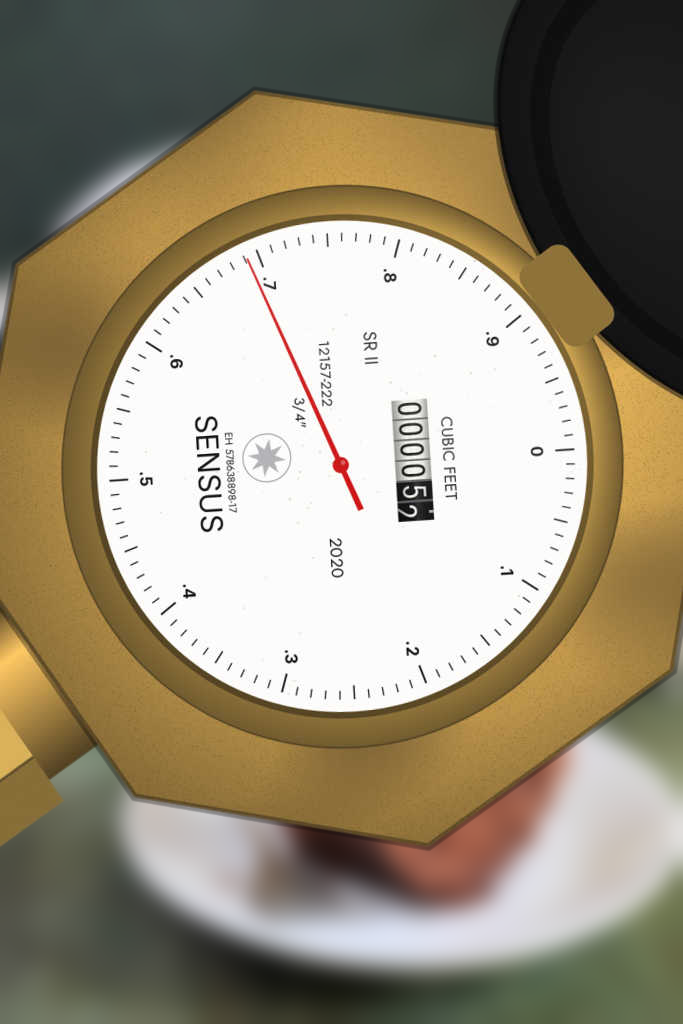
51.69 ft³
